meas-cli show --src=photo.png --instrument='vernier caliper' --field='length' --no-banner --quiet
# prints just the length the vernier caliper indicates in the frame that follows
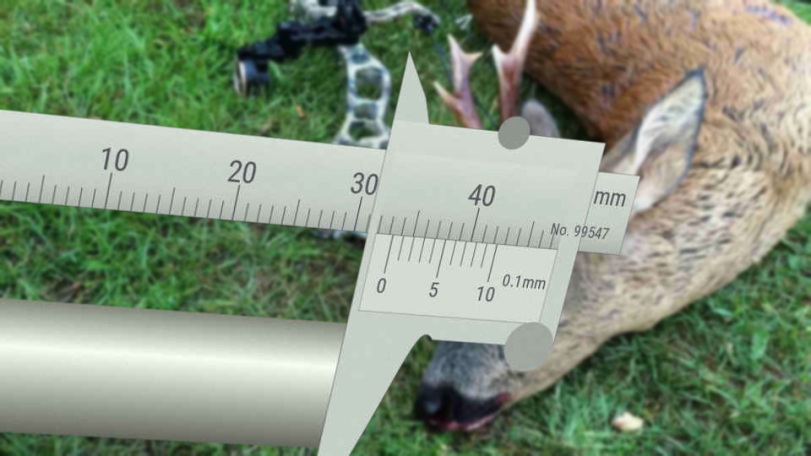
33.3 mm
